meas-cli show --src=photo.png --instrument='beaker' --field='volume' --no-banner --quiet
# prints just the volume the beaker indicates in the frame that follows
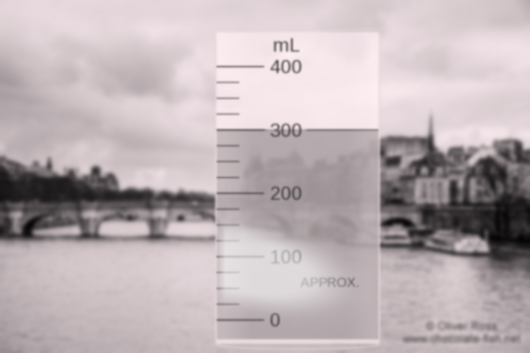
300 mL
